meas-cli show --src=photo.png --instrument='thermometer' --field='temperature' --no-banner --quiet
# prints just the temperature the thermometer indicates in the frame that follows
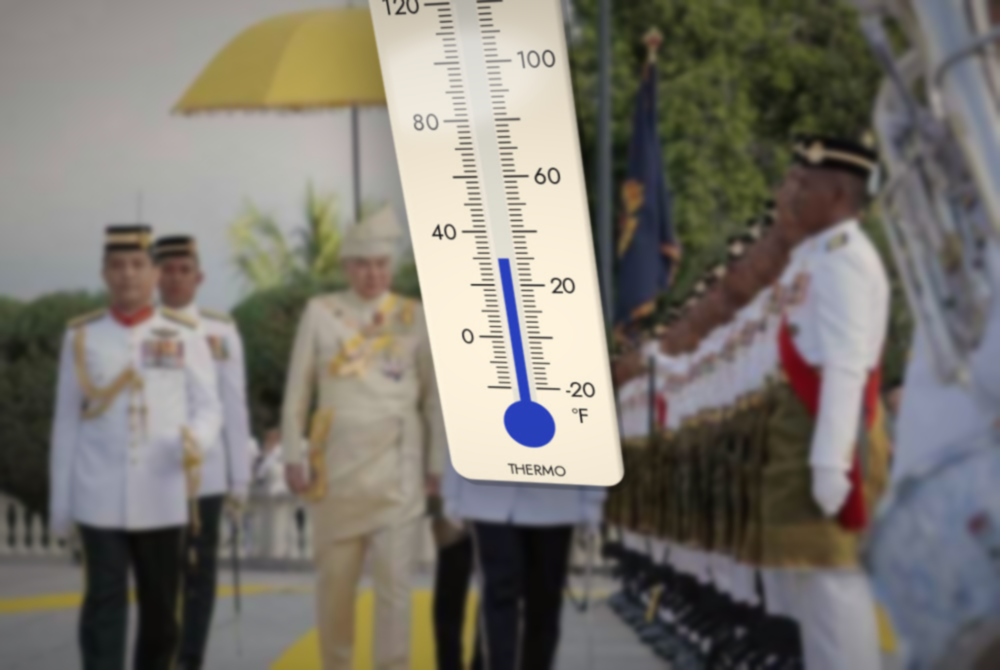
30 °F
